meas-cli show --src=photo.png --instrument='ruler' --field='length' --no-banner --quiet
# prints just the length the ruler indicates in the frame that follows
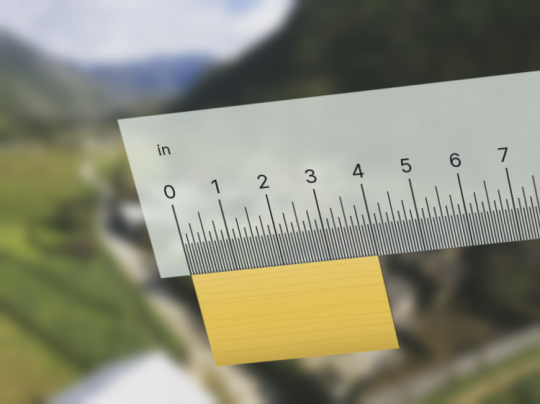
4 in
